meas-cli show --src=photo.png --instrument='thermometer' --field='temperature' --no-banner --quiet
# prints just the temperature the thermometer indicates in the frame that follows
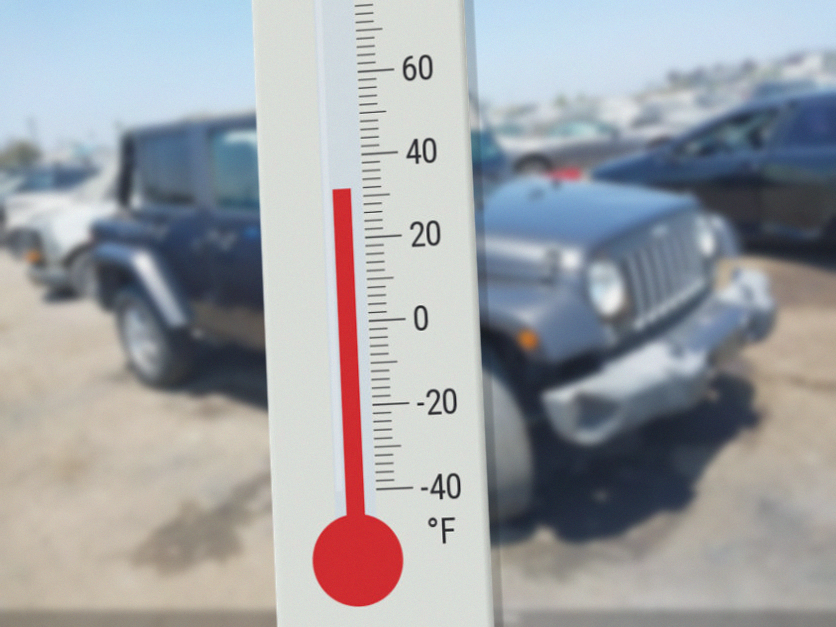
32 °F
